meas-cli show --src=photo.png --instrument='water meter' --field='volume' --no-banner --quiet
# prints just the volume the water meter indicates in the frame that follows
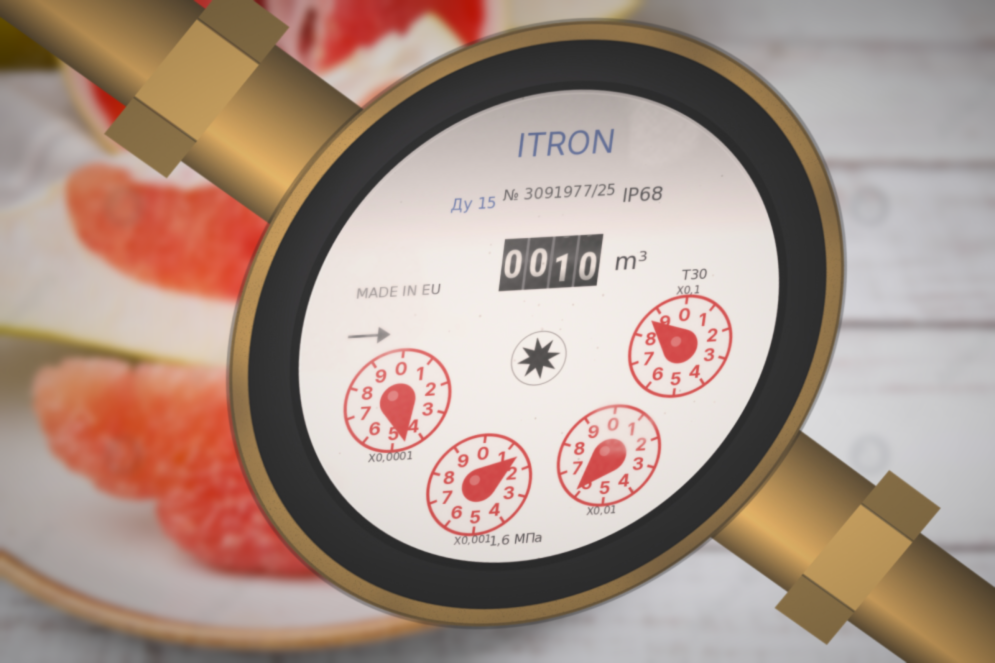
9.8614 m³
